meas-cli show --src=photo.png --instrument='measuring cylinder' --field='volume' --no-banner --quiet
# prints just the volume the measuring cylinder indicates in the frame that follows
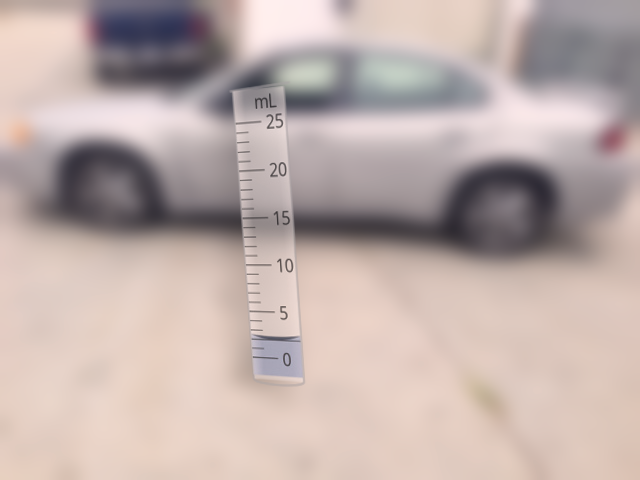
2 mL
